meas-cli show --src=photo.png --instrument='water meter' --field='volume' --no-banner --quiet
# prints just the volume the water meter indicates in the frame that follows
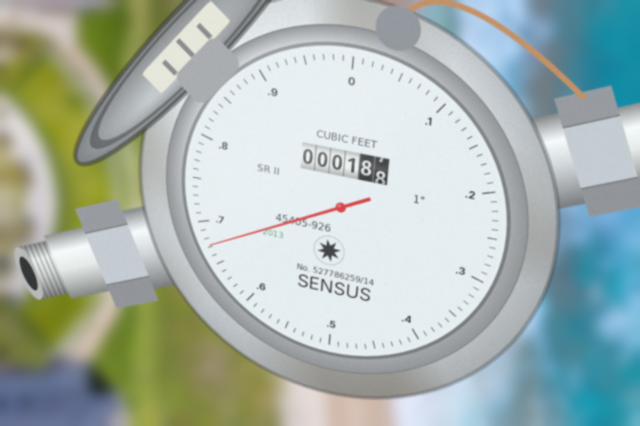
187.67 ft³
